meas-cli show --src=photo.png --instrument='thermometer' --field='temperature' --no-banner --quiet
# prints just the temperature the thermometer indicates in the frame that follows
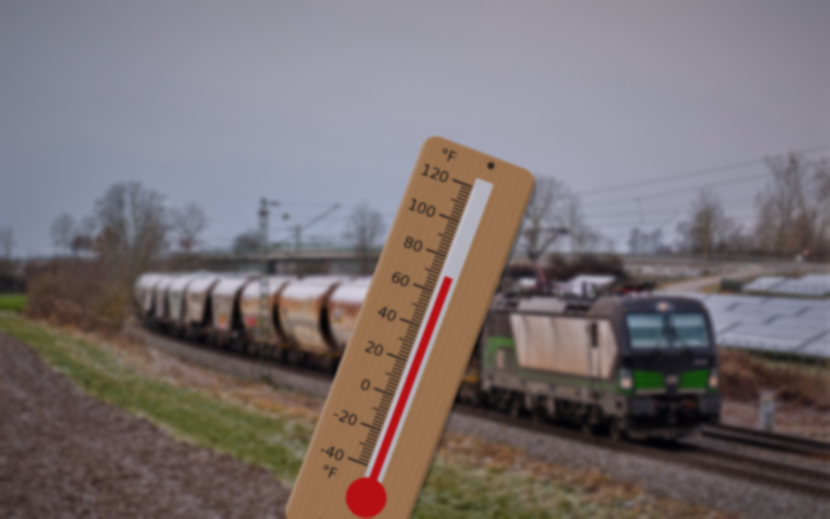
70 °F
